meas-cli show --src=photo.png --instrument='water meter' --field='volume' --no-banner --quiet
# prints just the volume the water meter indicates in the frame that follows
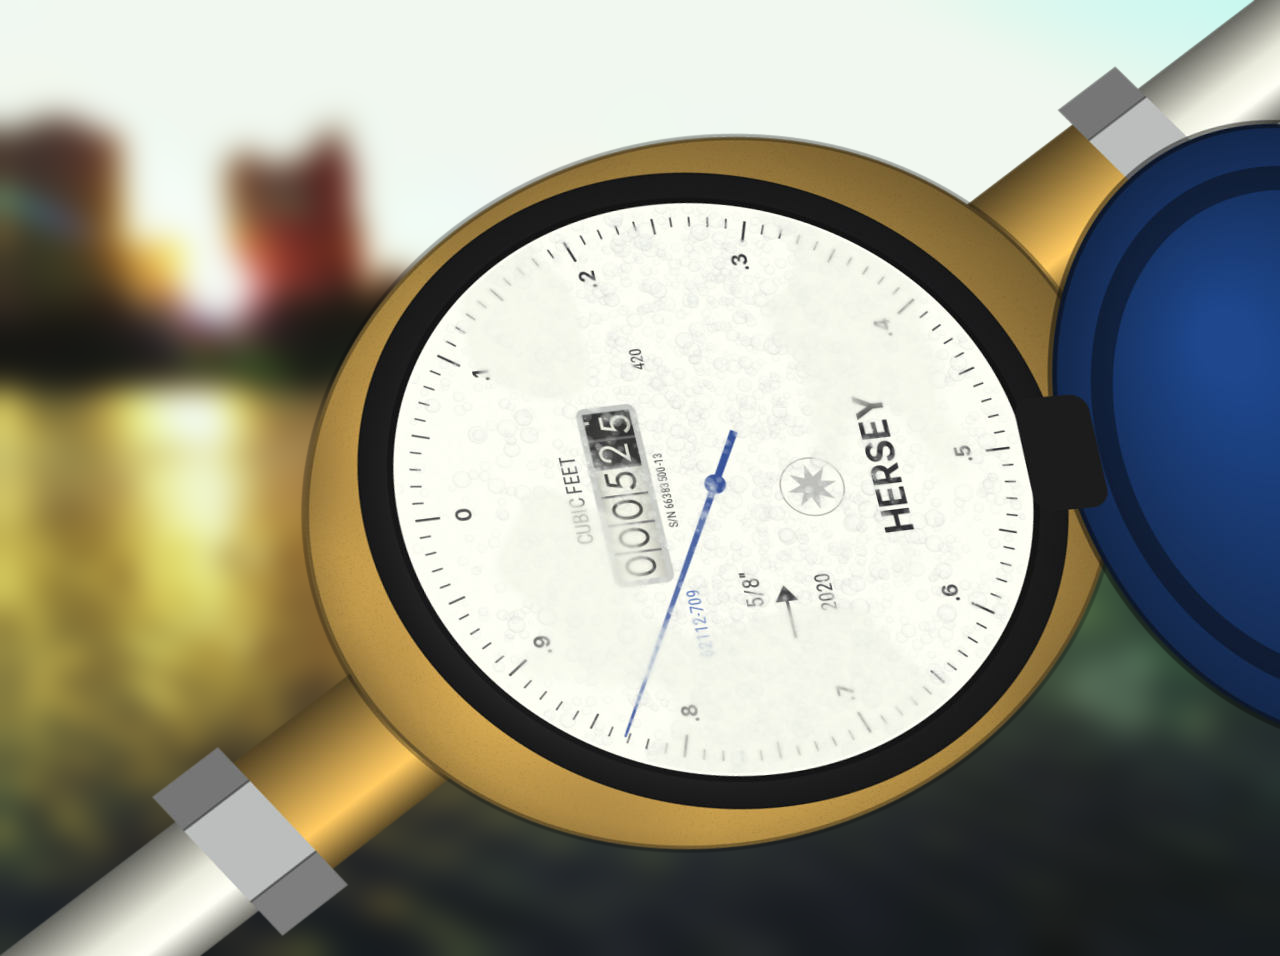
524.83 ft³
